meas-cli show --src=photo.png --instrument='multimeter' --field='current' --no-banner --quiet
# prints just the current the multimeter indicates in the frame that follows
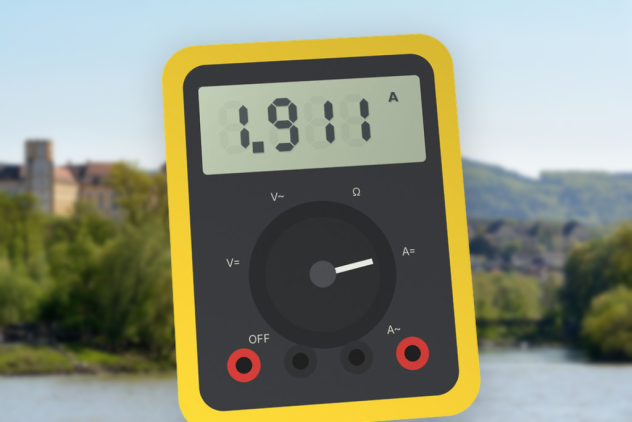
1.911 A
